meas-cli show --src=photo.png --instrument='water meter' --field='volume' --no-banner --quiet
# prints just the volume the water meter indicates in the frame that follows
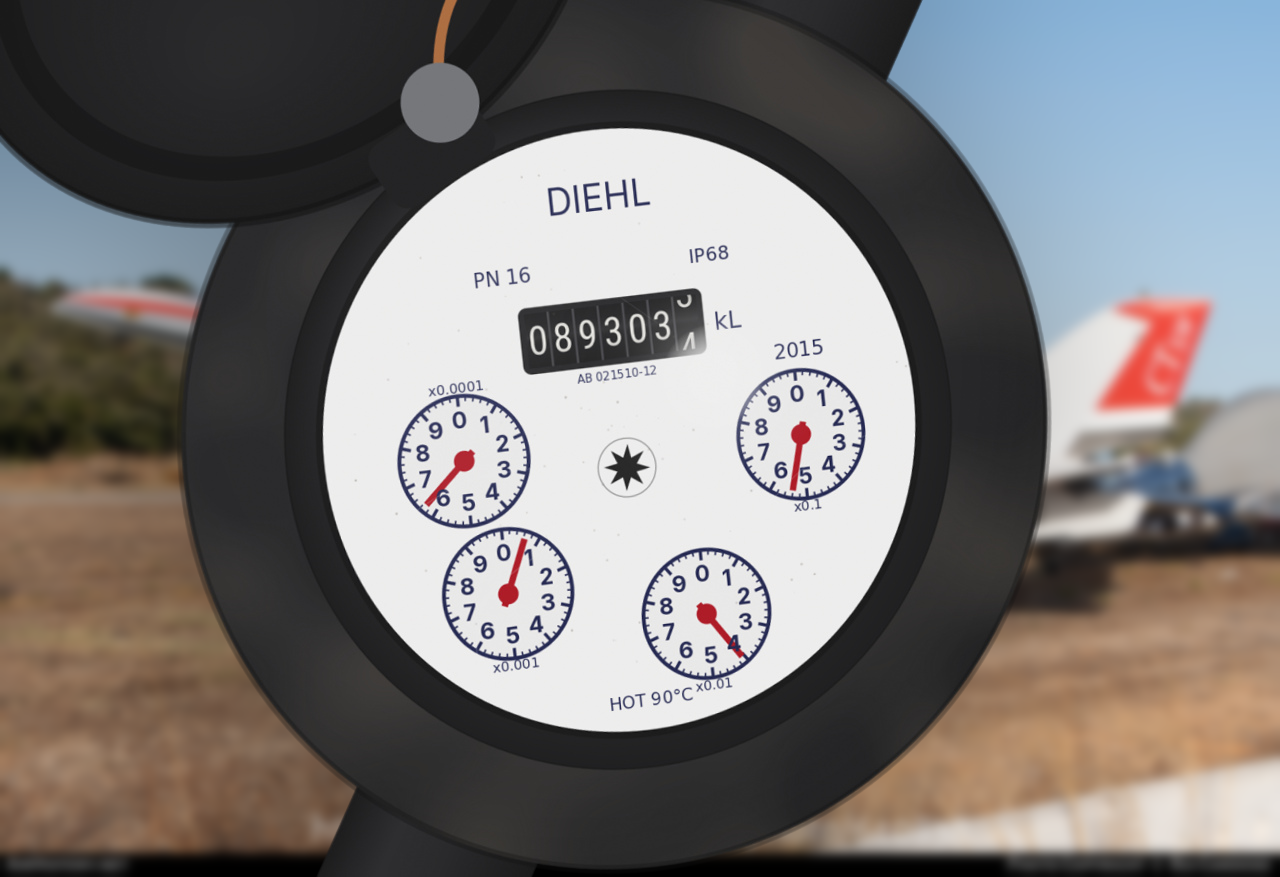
893033.5406 kL
